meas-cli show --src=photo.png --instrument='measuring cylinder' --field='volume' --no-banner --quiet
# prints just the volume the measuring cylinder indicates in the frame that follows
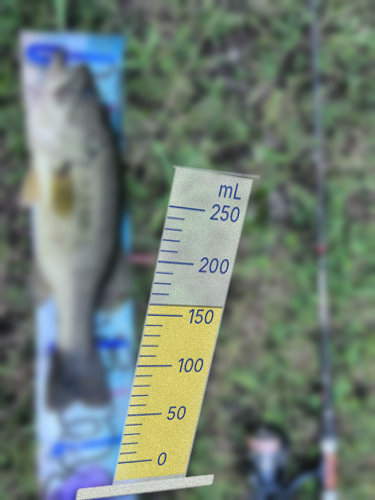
160 mL
